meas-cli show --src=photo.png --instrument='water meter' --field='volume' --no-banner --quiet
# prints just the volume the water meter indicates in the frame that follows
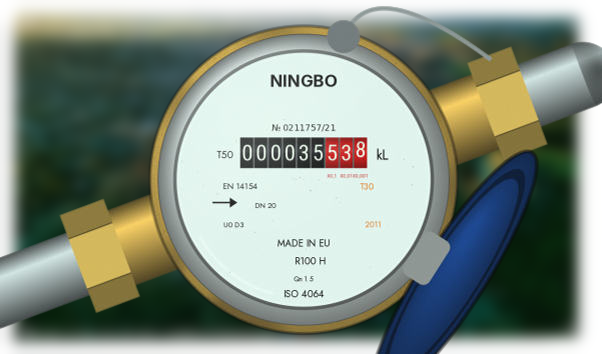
35.538 kL
